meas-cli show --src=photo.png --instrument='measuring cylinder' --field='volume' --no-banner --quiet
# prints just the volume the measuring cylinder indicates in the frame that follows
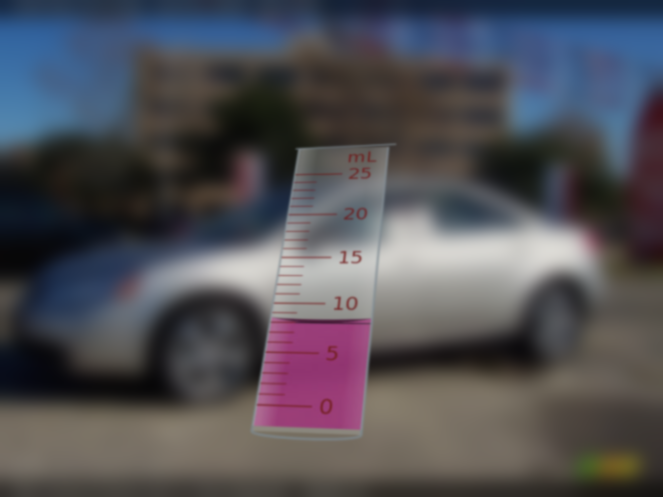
8 mL
